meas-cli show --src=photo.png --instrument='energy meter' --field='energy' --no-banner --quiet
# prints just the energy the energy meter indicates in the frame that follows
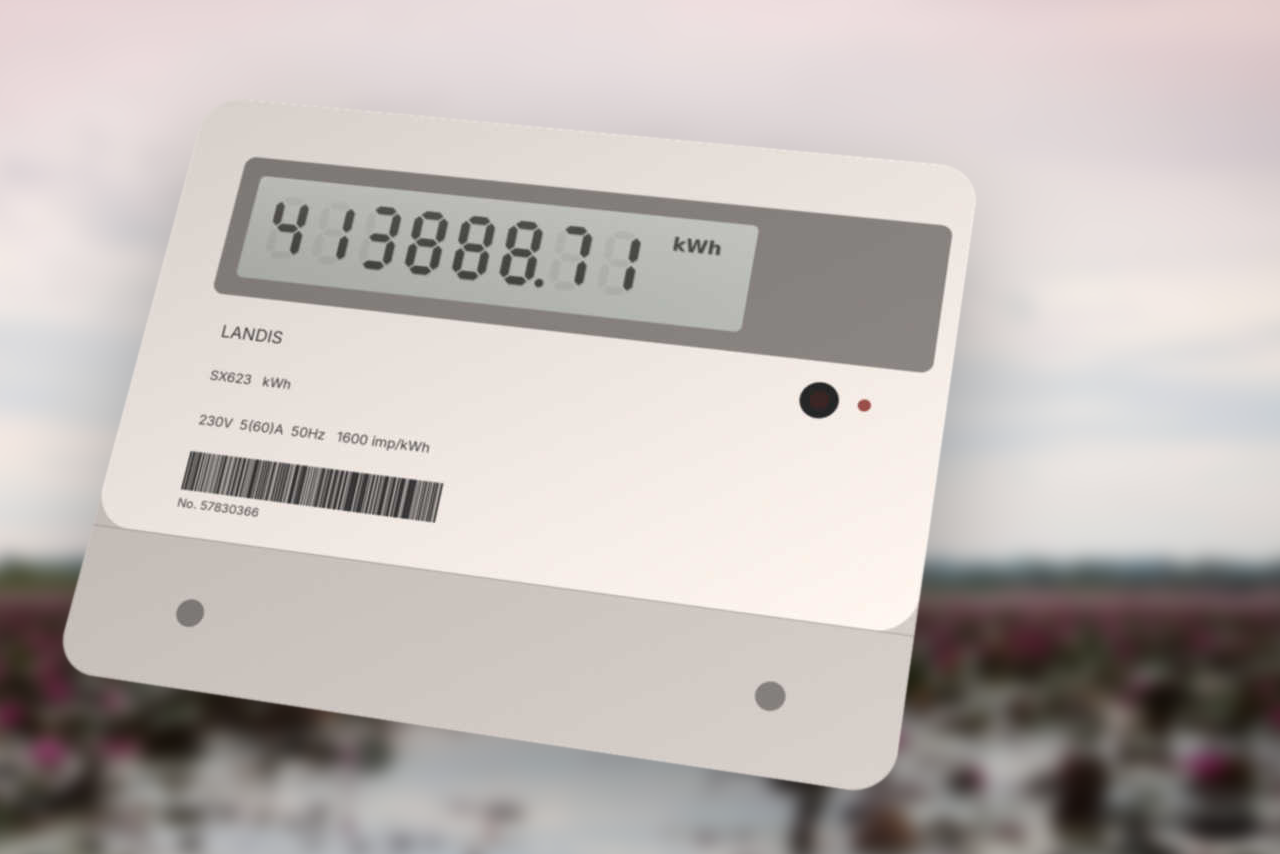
413888.71 kWh
